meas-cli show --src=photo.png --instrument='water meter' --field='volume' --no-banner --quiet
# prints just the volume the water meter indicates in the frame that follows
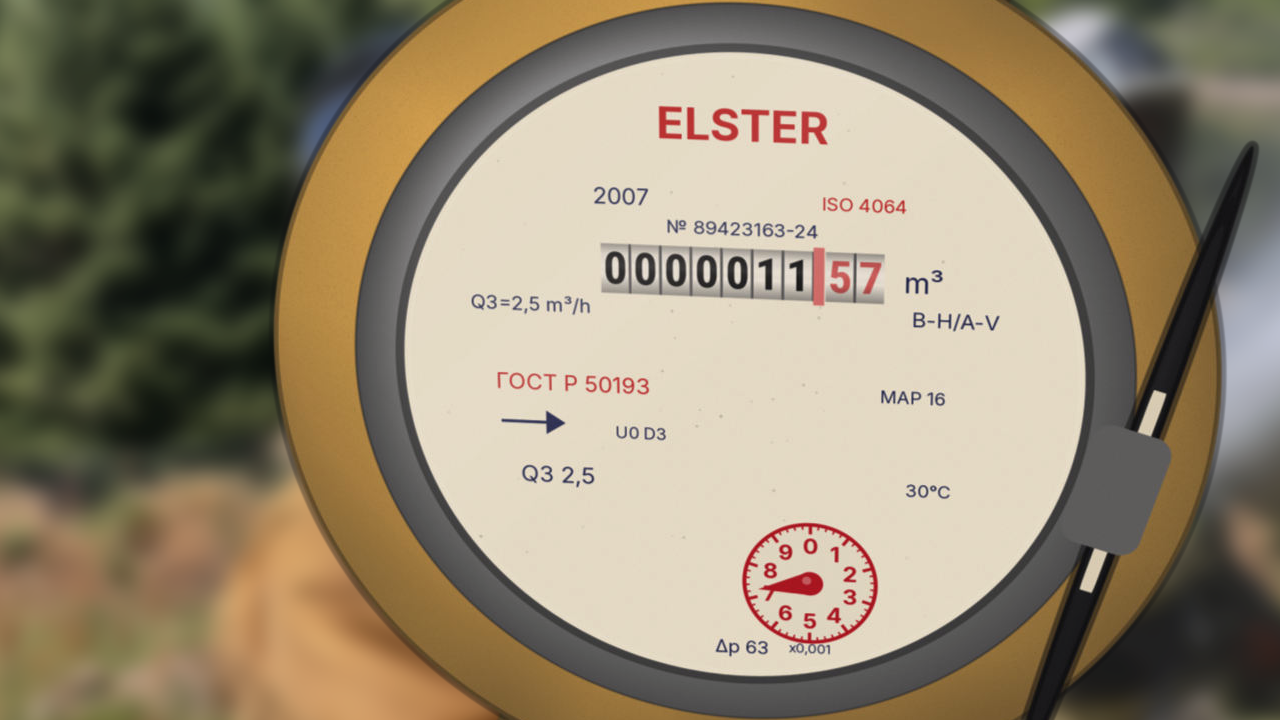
11.577 m³
